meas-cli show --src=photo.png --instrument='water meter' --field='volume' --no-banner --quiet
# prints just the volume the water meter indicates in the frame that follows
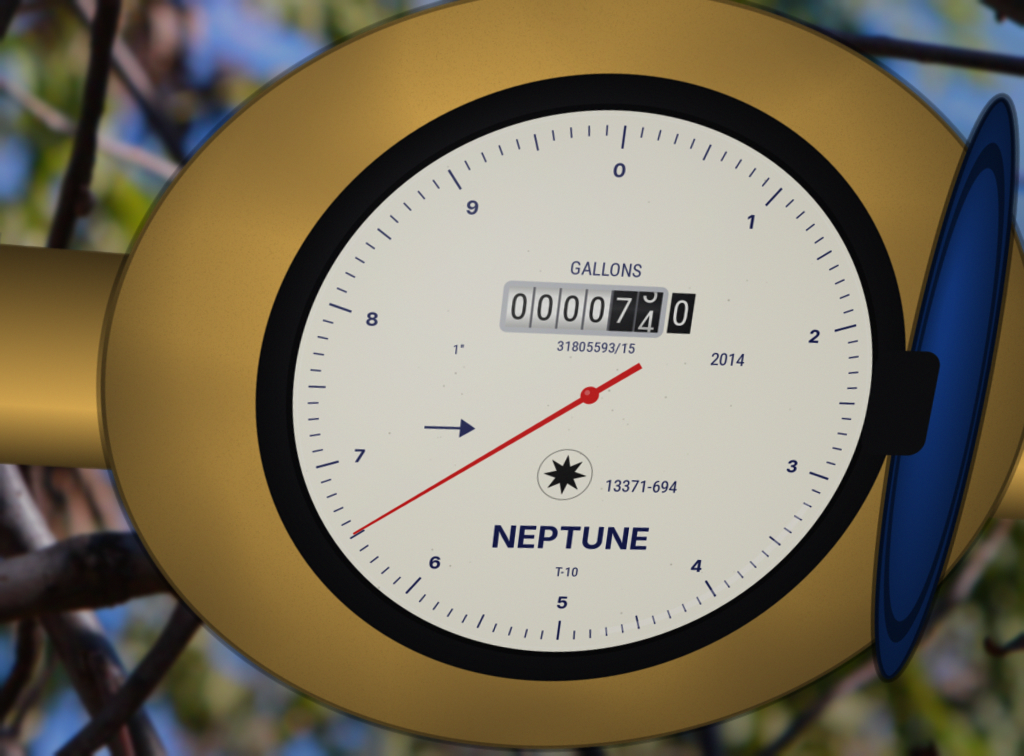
736.5 gal
